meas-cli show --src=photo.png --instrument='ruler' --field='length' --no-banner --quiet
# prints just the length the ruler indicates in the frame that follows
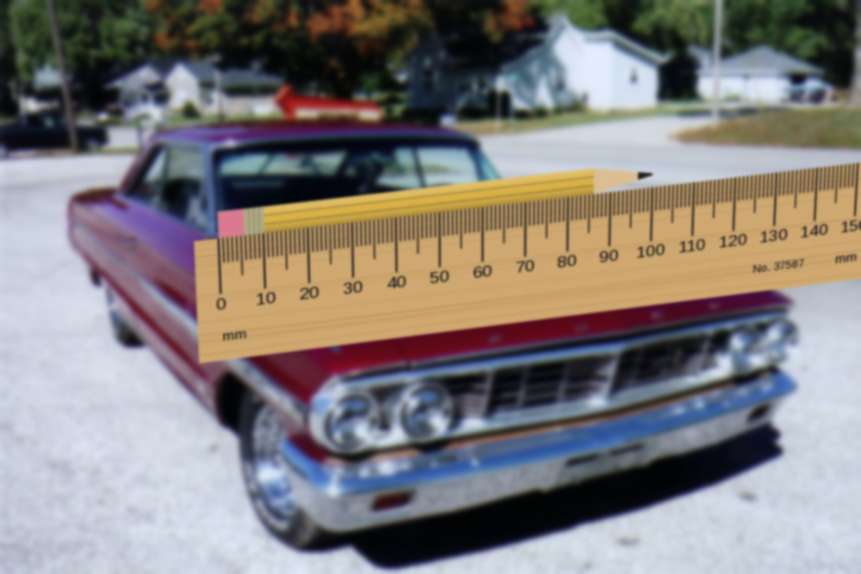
100 mm
